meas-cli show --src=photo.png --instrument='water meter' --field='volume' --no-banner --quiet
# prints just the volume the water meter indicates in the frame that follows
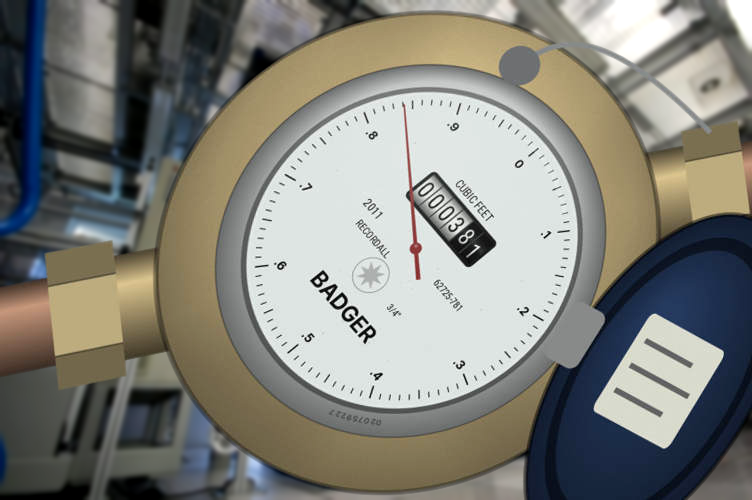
380.84 ft³
